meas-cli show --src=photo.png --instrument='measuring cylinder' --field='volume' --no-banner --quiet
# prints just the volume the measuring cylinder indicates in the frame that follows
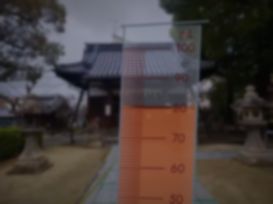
80 mL
